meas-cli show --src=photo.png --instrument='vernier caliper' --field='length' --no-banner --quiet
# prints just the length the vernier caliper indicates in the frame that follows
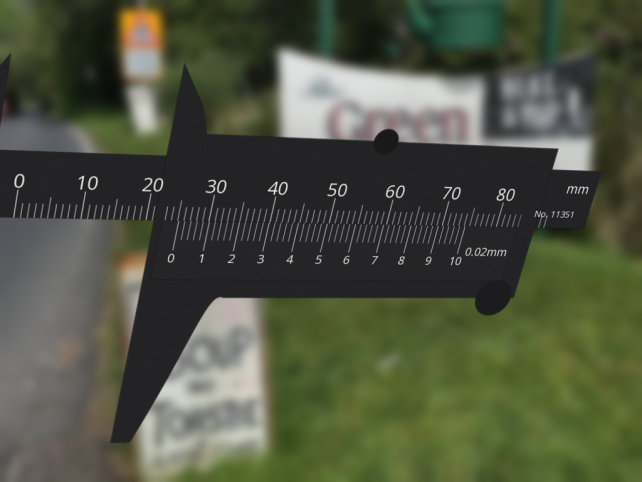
25.2 mm
